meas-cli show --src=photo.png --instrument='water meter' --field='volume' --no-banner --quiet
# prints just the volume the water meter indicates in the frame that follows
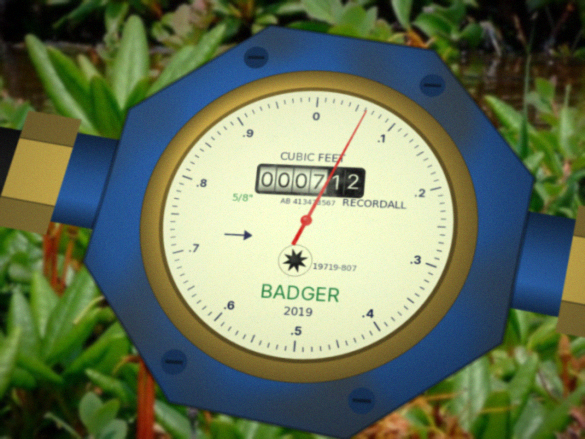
712.06 ft³
